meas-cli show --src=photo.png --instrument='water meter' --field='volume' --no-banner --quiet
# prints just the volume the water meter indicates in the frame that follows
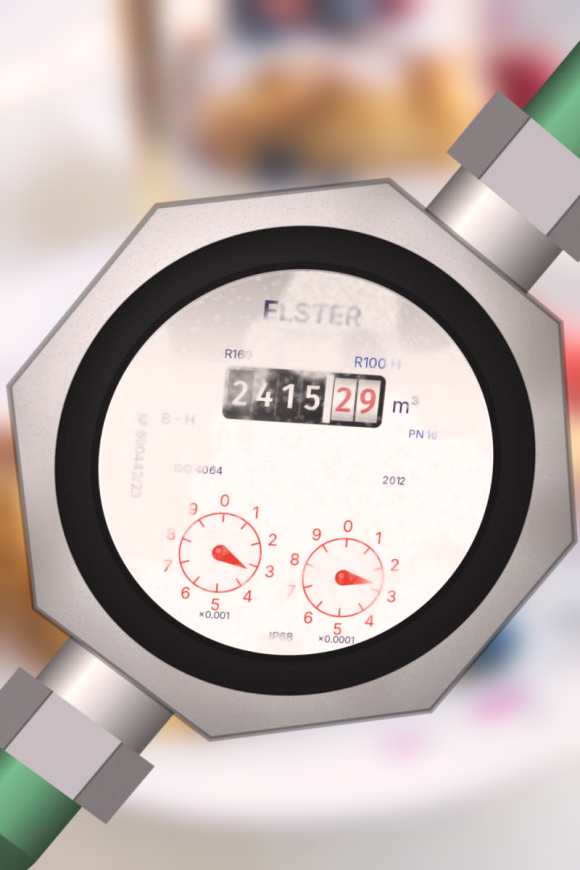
2415.2932 m³
